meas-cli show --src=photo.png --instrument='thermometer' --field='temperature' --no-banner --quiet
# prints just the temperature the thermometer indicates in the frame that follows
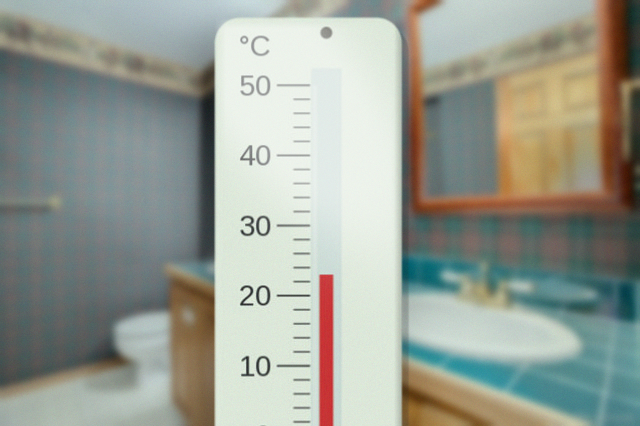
23 °C
